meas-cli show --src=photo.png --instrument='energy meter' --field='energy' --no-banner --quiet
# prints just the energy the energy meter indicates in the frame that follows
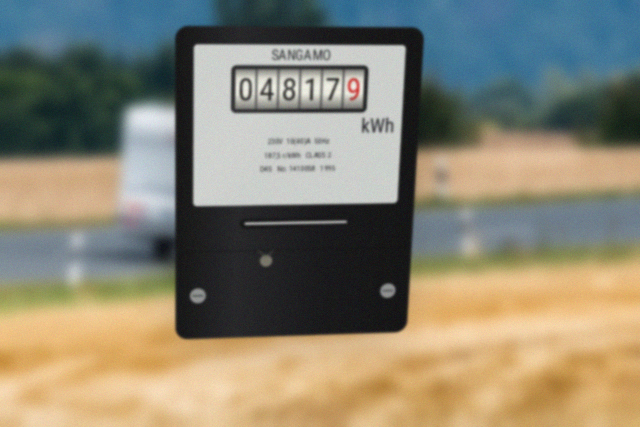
4817.9 kWh
